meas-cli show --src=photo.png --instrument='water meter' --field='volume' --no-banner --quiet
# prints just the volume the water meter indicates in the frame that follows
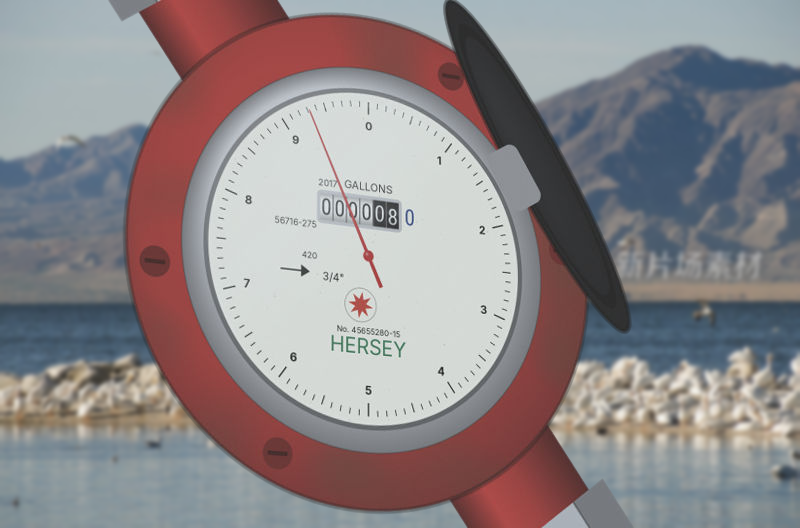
79.3 gal
